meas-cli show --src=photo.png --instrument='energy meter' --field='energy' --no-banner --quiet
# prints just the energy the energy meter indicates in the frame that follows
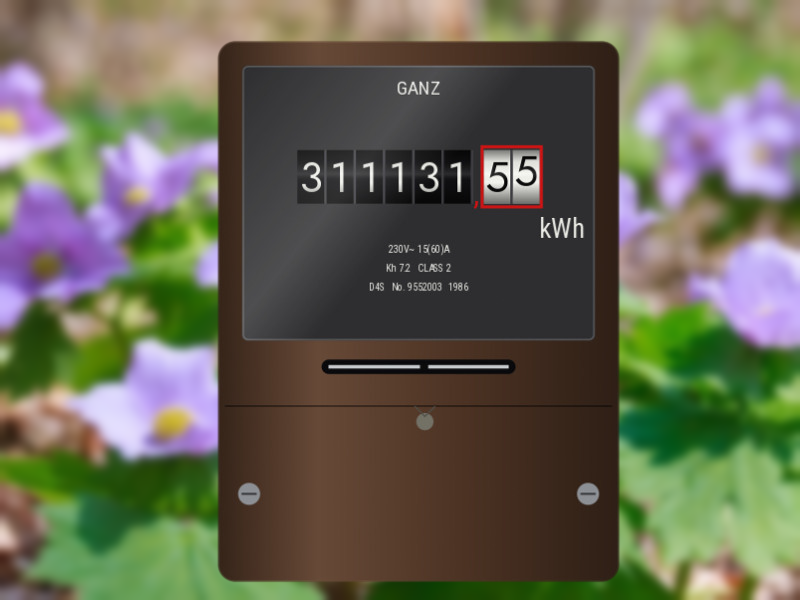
311131.55 kWh
